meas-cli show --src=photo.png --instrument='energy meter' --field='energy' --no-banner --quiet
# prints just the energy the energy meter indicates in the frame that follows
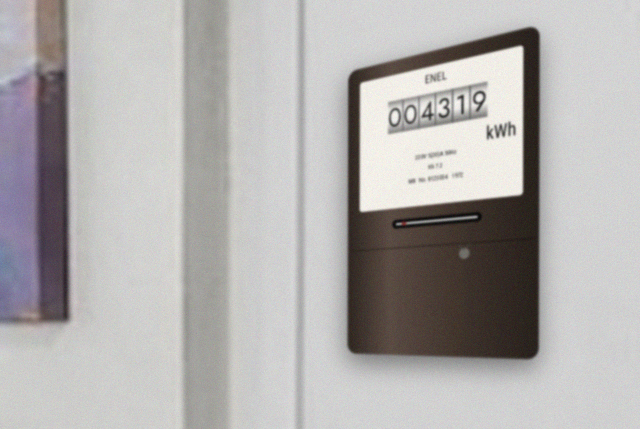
4319 kWh
